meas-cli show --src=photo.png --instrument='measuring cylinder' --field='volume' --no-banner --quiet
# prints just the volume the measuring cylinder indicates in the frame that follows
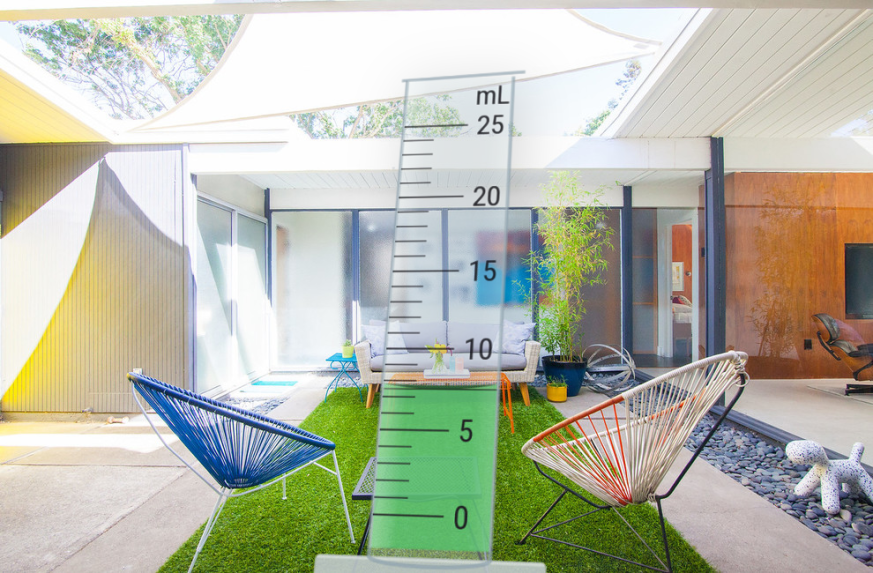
7.5 mL
